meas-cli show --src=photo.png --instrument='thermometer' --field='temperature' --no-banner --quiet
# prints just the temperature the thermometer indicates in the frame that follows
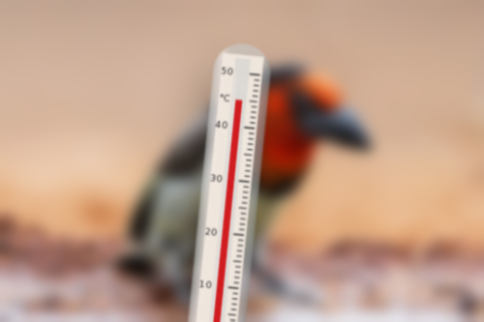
45 °C
